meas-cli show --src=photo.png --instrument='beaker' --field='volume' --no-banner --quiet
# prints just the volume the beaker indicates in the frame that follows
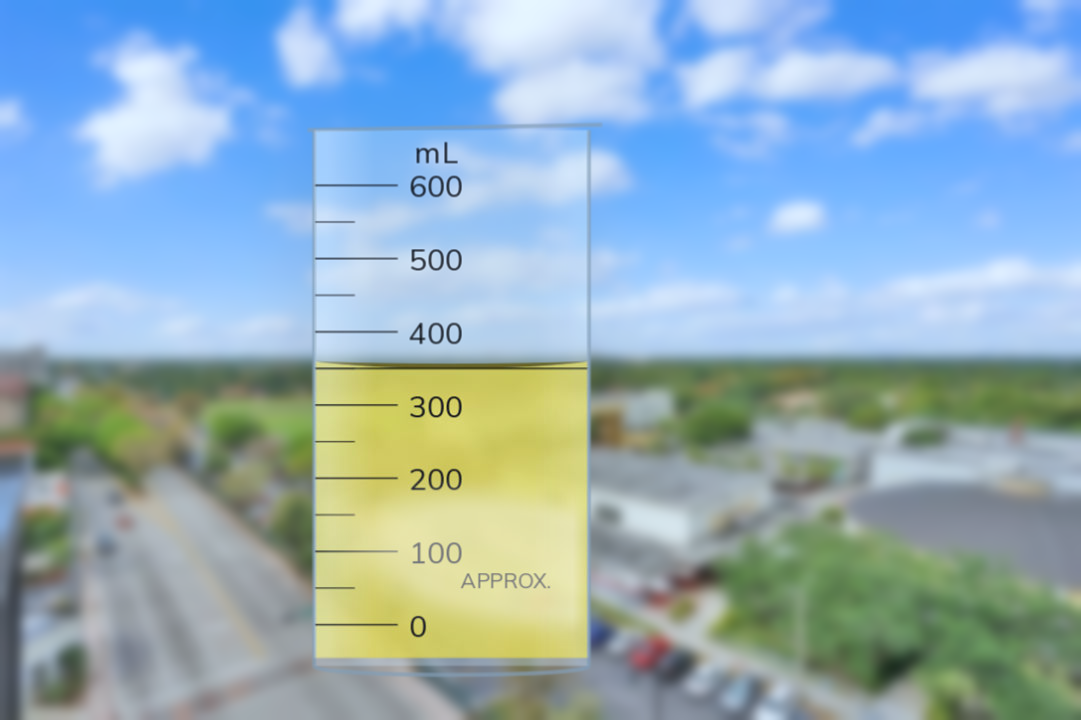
350 mL
